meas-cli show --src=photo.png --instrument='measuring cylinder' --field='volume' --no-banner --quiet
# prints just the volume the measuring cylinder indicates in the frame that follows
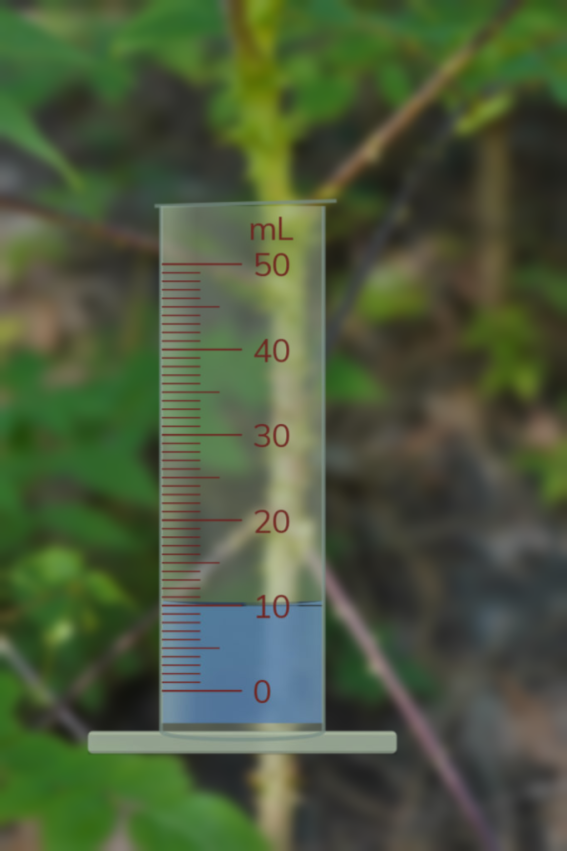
10 mL
